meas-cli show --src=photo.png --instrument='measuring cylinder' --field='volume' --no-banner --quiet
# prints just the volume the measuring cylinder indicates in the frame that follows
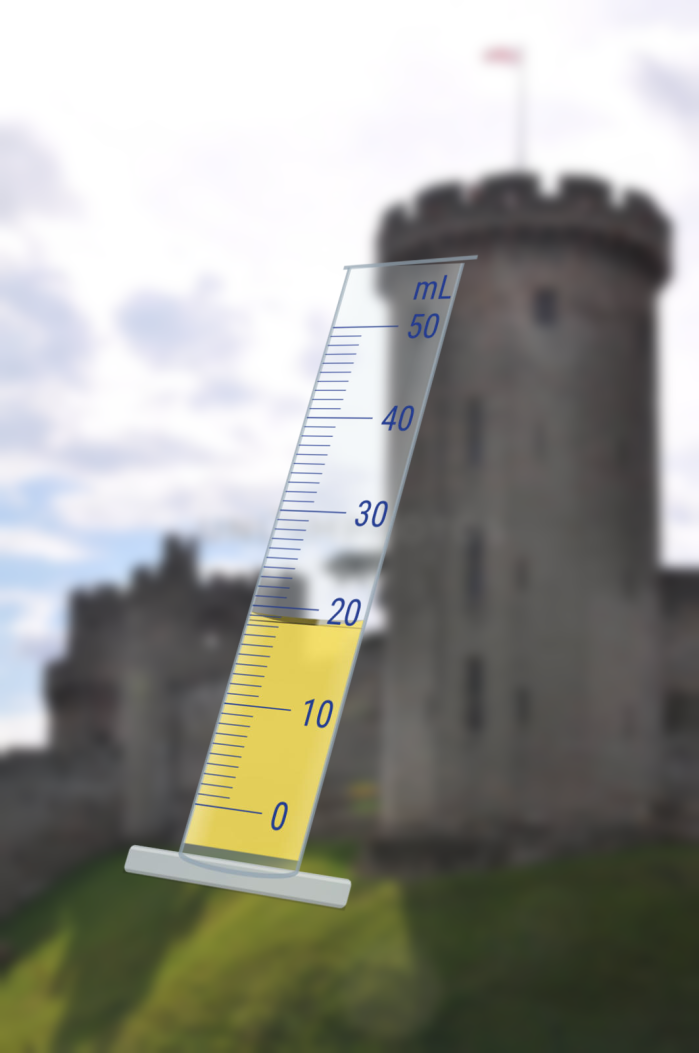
18.5 mL
